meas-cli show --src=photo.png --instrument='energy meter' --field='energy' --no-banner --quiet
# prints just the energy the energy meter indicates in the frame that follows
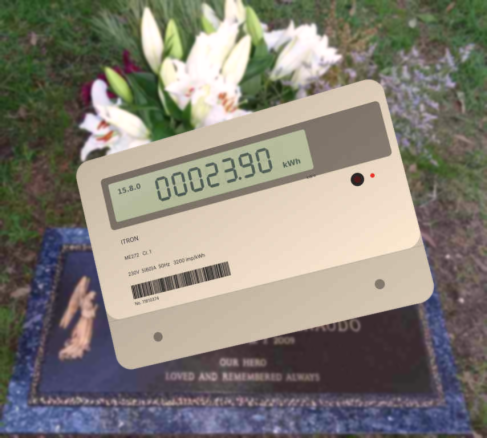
23.90 kWh
